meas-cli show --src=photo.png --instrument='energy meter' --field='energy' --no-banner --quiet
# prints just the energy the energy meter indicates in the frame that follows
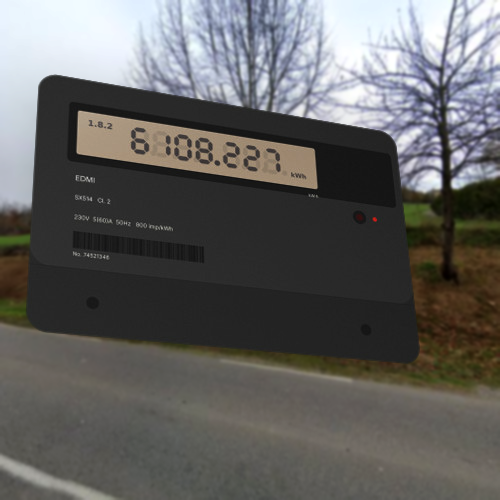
6108.227 kWh
